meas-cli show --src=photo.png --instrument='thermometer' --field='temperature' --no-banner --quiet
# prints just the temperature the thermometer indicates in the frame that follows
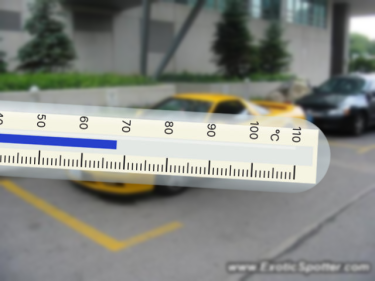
68 °C
